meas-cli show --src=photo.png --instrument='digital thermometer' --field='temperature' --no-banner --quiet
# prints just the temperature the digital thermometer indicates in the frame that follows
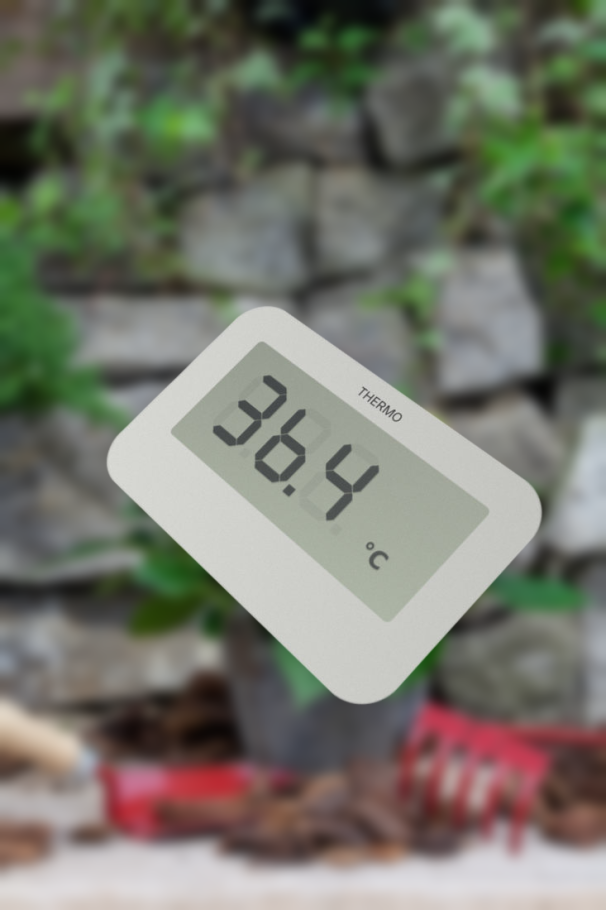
36.4 °C
